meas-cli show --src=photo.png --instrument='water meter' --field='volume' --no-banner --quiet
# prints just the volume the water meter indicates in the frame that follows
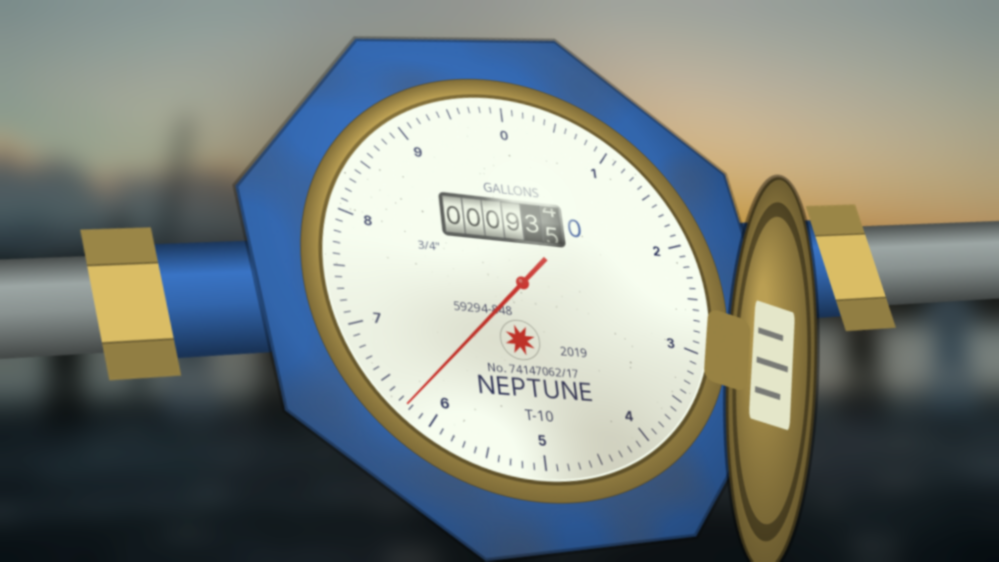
9346.2 gal
